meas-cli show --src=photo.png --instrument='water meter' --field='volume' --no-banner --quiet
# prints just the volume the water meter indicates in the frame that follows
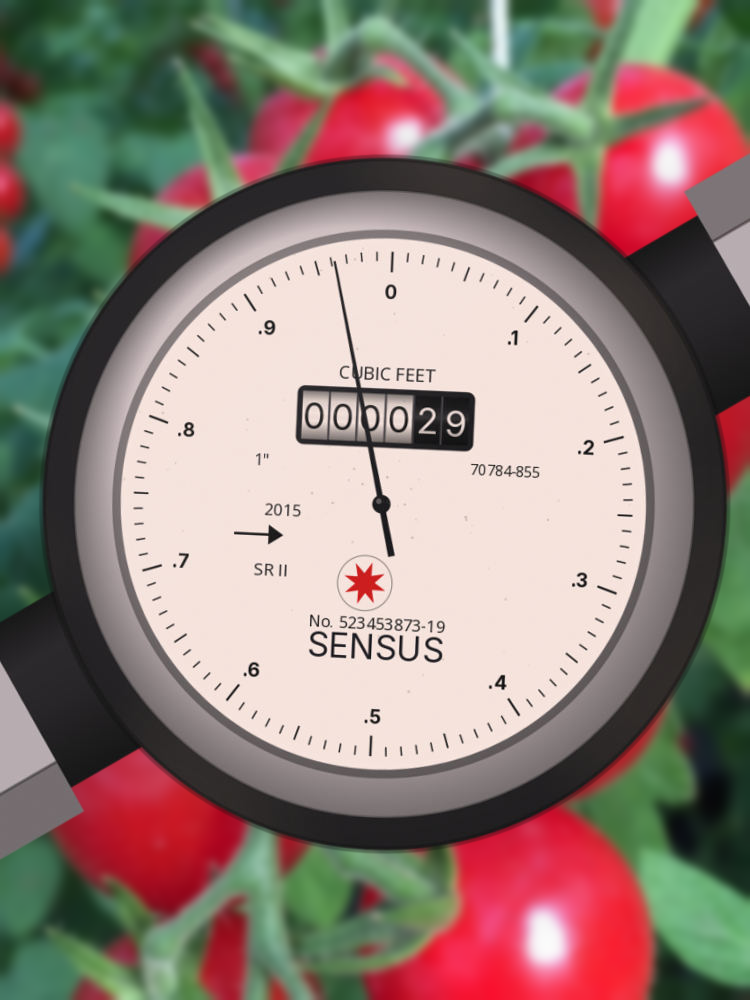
28.96 ft³
